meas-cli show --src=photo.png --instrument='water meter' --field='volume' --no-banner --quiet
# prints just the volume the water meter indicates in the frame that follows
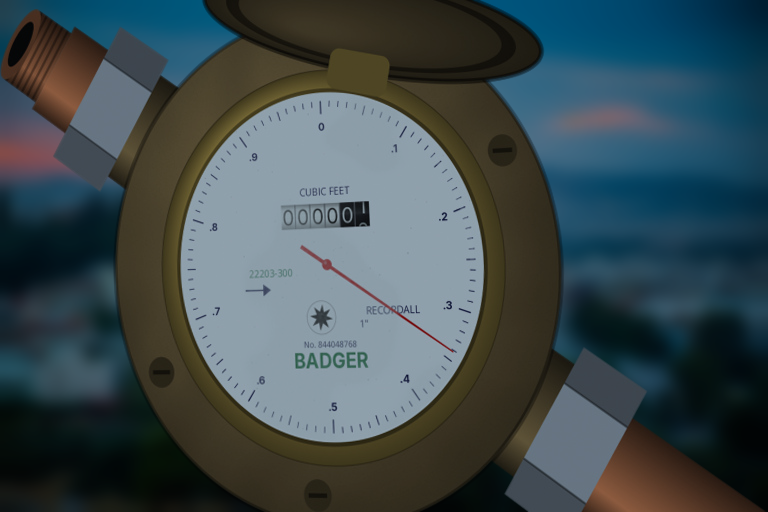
1.34 ft³
